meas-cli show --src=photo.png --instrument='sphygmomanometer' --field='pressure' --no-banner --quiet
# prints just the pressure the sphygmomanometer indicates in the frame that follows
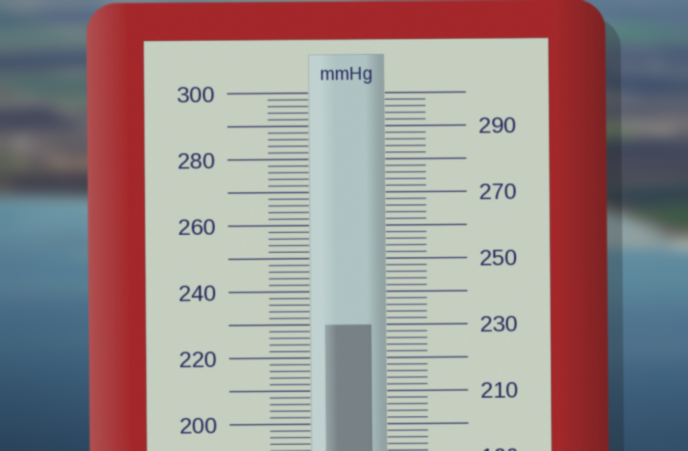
230 mmHg
